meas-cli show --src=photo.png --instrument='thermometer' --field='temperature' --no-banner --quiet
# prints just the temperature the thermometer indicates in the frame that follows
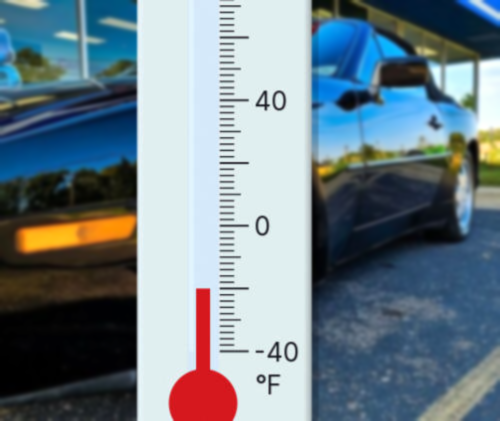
-20 °F
